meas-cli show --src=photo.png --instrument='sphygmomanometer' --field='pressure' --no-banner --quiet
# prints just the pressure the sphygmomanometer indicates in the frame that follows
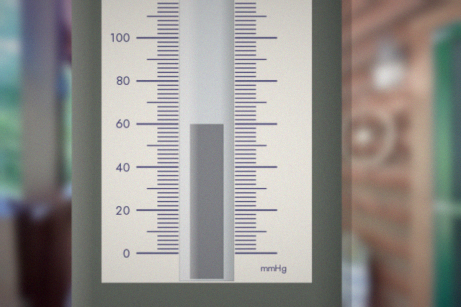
60 mmHg
